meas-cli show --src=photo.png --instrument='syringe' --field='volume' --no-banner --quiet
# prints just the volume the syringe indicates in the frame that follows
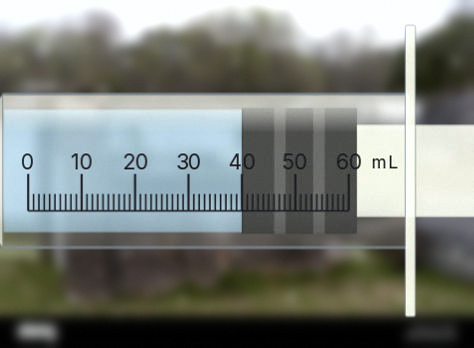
40 mL
